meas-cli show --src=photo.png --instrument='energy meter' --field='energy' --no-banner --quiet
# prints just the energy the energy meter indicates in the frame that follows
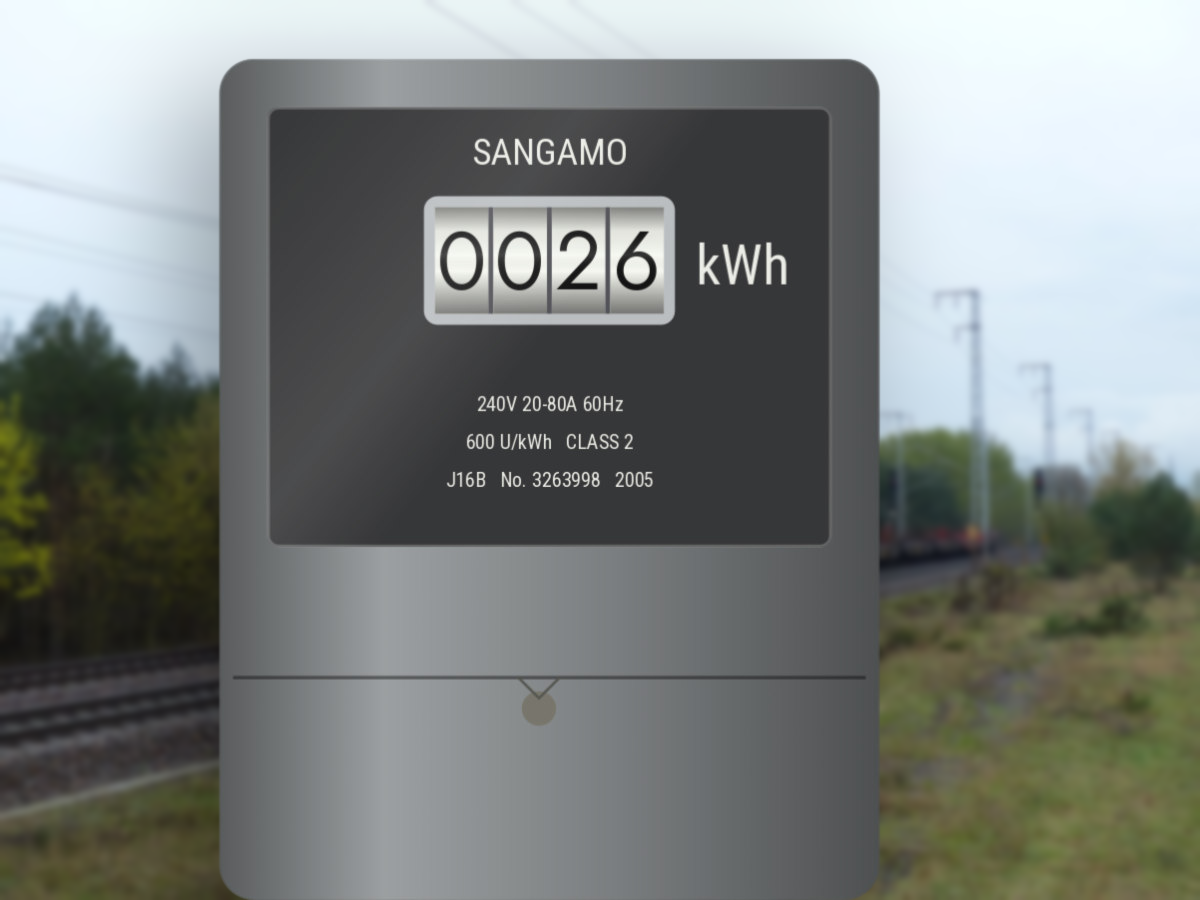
26 kWh
